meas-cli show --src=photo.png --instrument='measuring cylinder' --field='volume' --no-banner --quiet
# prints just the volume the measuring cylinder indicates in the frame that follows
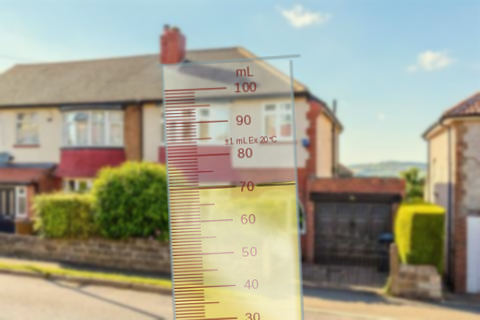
70 mL
